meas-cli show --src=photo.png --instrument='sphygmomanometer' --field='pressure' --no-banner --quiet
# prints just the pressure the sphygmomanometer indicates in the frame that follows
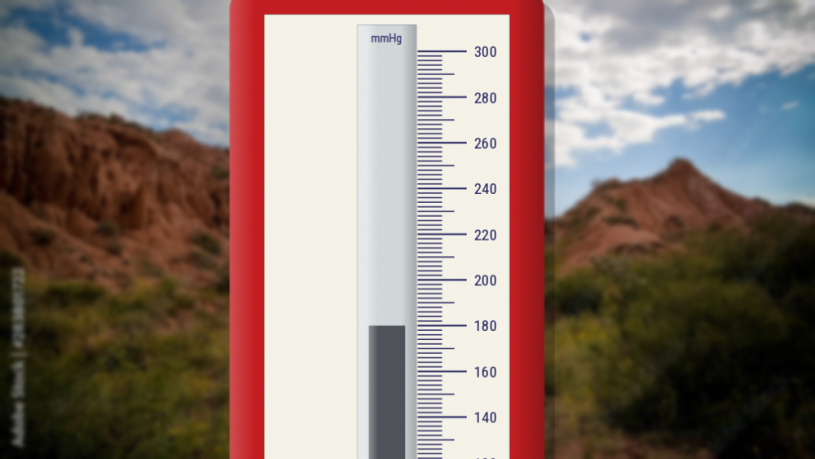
180 mmHg
